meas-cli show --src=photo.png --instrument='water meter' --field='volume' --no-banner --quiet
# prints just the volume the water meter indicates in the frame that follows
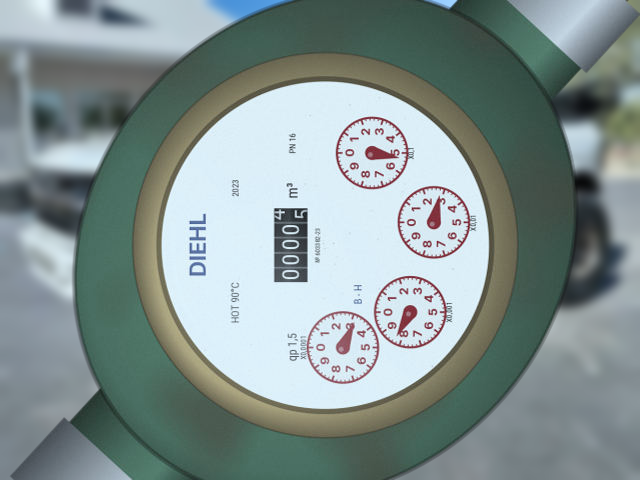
4.5283 m³
